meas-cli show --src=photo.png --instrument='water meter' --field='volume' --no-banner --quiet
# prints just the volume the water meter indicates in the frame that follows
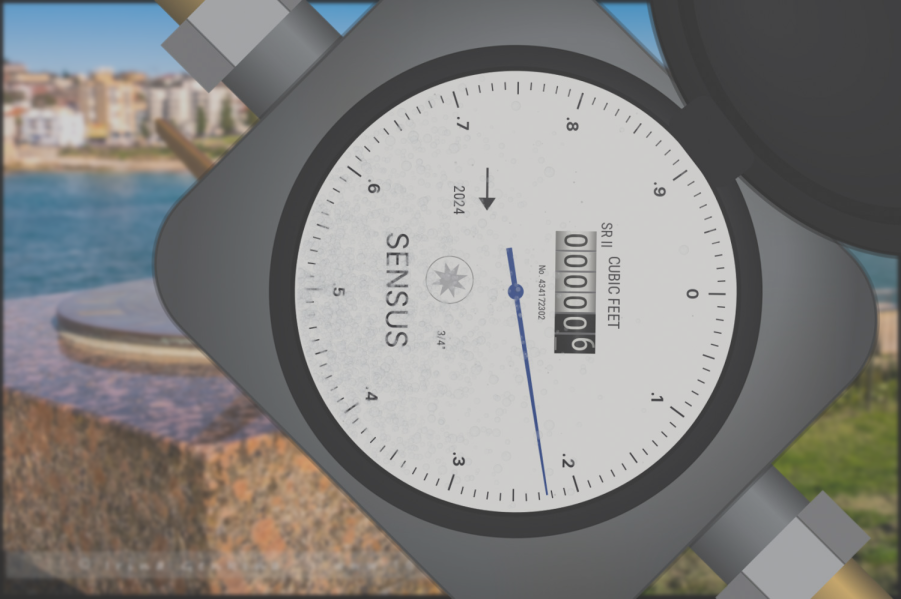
6.22 ft³
